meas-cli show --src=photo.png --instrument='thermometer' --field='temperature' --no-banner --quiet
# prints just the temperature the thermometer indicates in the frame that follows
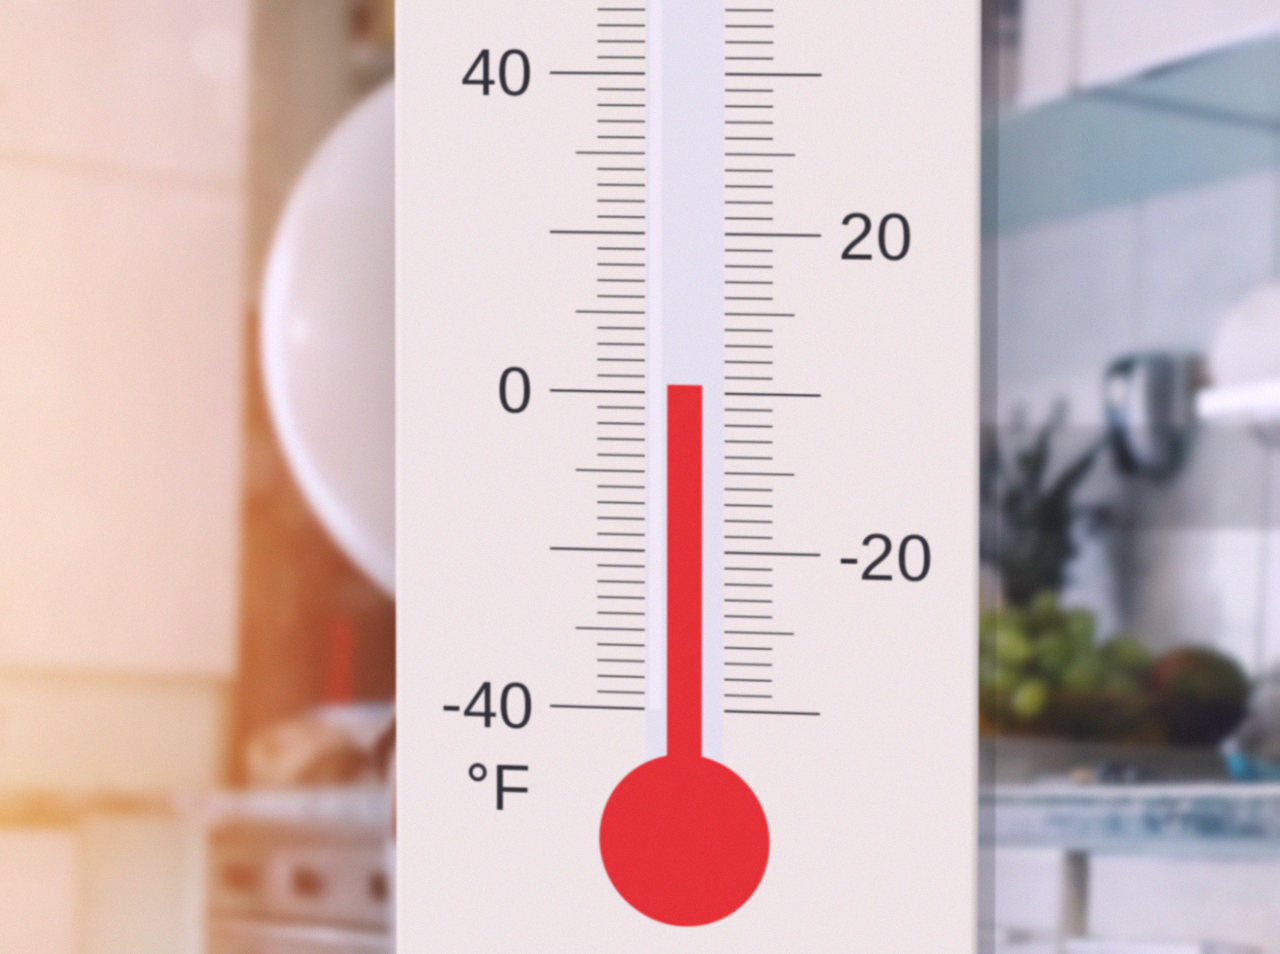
1 °F
